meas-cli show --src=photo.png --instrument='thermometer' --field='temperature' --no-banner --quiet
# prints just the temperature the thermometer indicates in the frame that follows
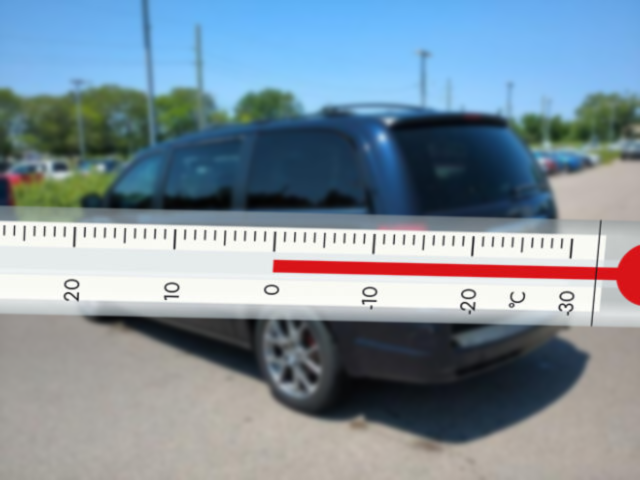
0 °C
